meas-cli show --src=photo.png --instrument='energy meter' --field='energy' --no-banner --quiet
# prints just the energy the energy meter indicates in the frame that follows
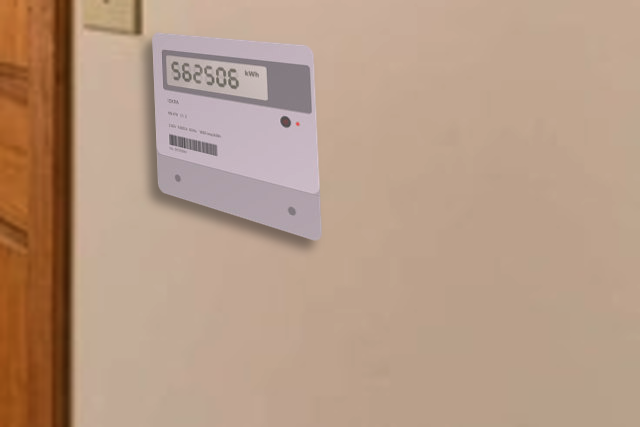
562506 kWh
